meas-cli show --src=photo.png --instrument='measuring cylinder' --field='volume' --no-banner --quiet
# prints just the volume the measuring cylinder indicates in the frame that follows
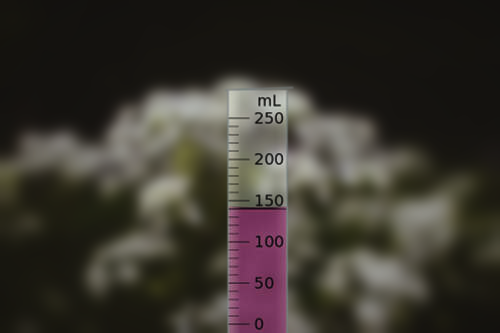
140 mL
